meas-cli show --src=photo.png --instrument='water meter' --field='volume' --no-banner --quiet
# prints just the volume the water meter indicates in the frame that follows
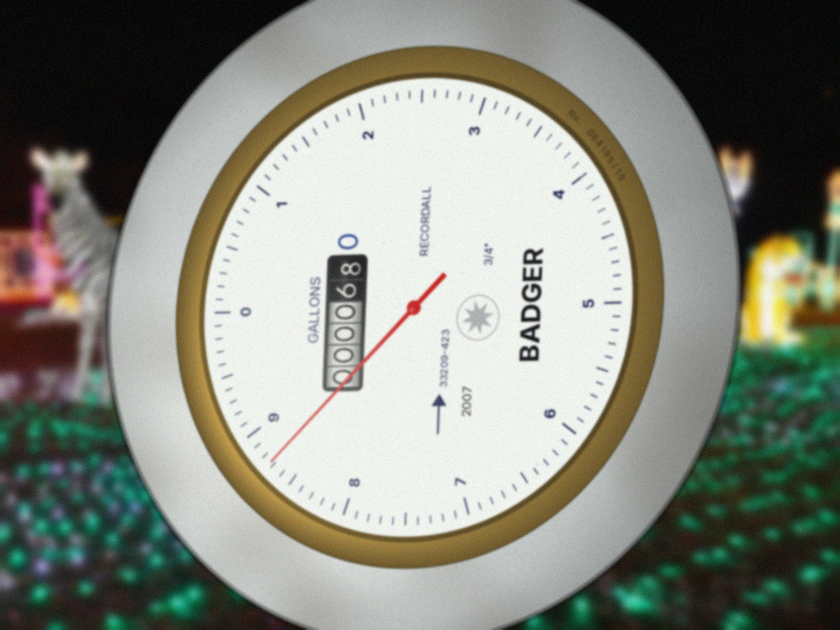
678.7 gal
